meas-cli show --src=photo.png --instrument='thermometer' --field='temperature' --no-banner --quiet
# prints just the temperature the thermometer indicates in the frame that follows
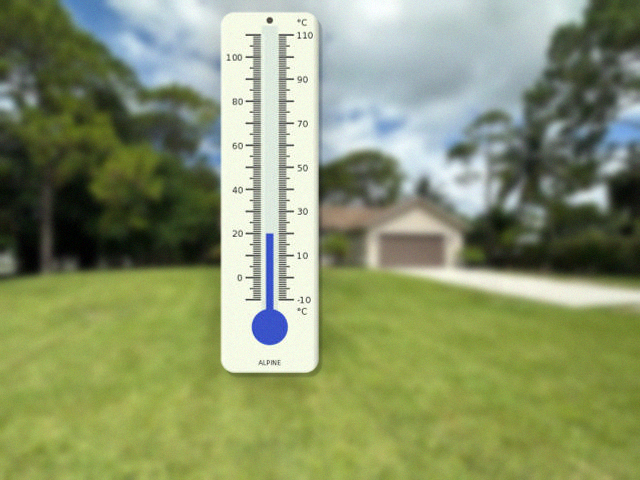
20 °C
